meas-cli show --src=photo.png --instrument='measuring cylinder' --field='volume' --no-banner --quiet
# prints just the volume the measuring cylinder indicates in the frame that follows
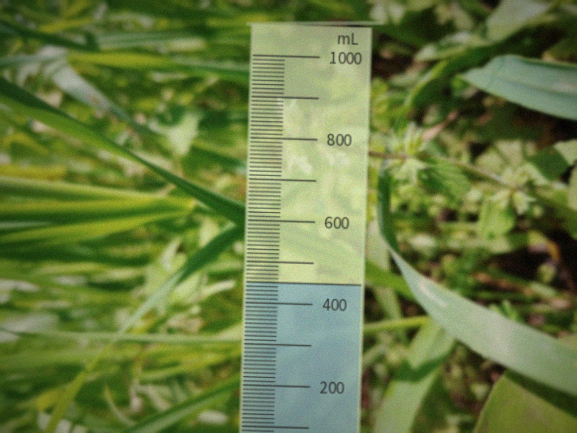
450 mL
